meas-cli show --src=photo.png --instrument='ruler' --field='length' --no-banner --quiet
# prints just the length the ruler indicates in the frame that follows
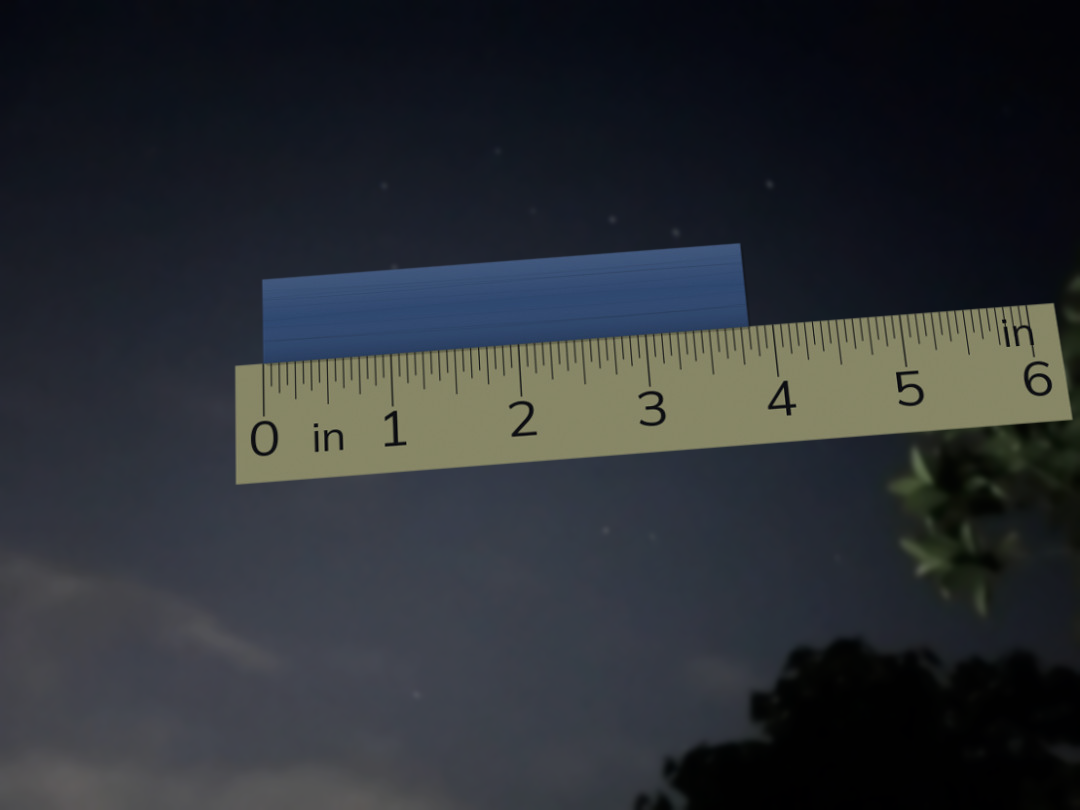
3.8125 in
